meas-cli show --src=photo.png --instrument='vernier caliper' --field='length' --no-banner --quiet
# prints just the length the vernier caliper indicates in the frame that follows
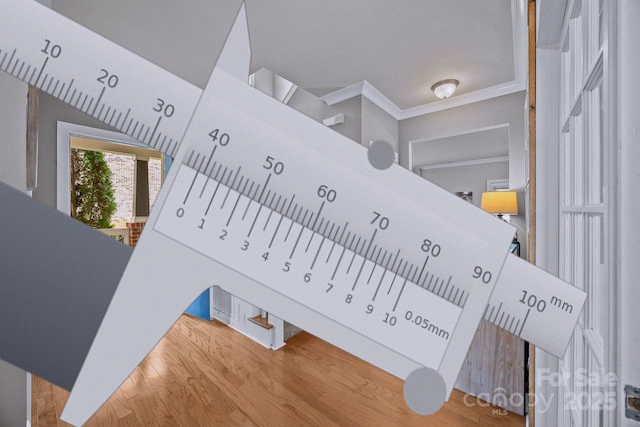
39.0 mm
